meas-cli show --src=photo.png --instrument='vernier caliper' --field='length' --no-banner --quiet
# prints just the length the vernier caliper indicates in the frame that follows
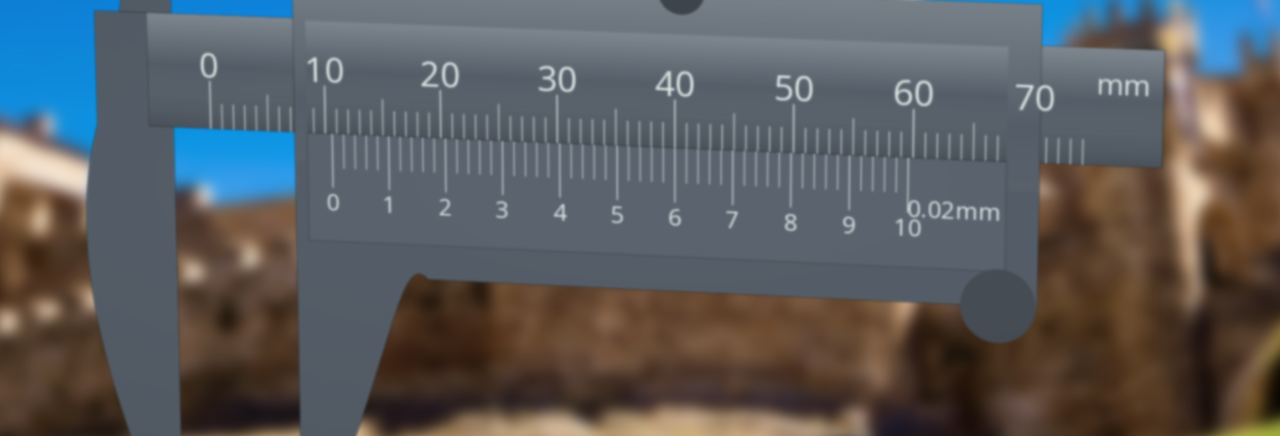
10.6 mm
